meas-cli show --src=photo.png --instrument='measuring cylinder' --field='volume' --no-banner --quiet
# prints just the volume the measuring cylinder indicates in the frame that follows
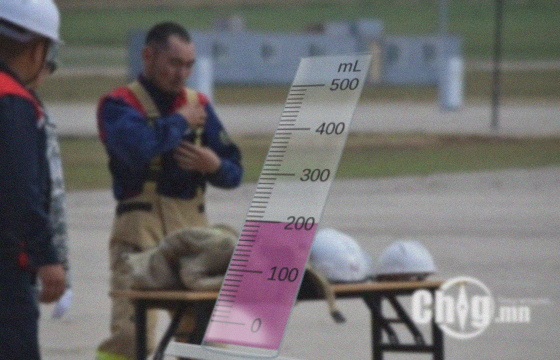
200 mL
